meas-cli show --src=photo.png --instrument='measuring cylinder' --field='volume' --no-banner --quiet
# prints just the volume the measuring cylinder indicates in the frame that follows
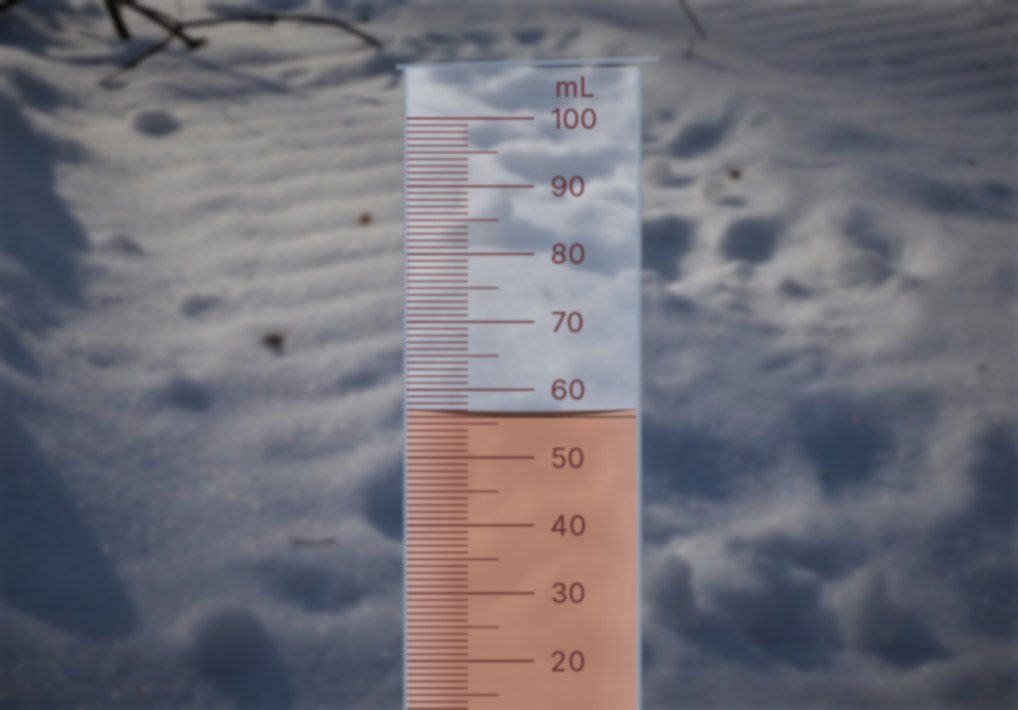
56 mL
